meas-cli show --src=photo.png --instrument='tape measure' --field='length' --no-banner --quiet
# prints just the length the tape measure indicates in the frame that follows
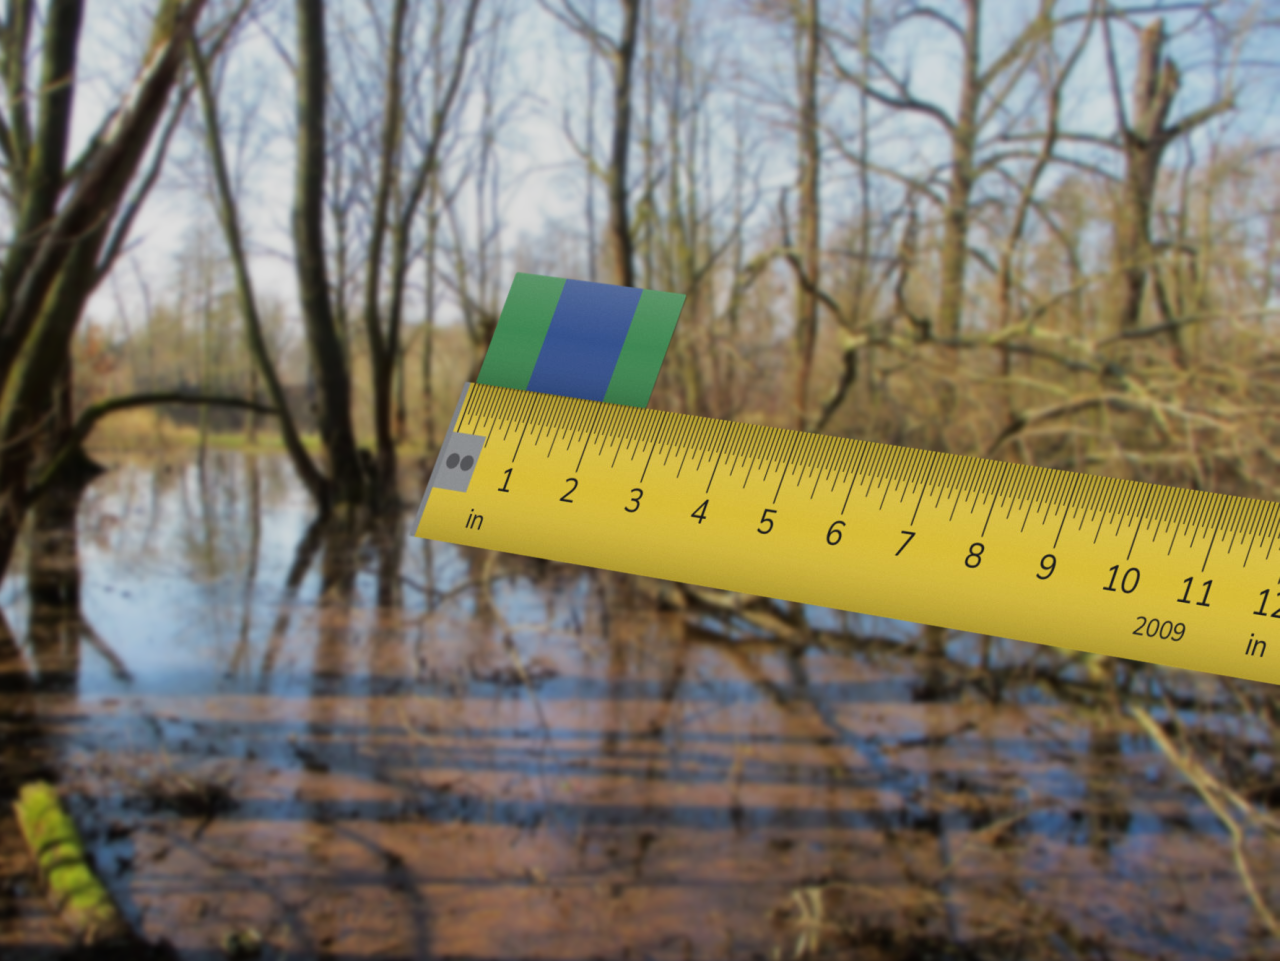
2.6875 in
